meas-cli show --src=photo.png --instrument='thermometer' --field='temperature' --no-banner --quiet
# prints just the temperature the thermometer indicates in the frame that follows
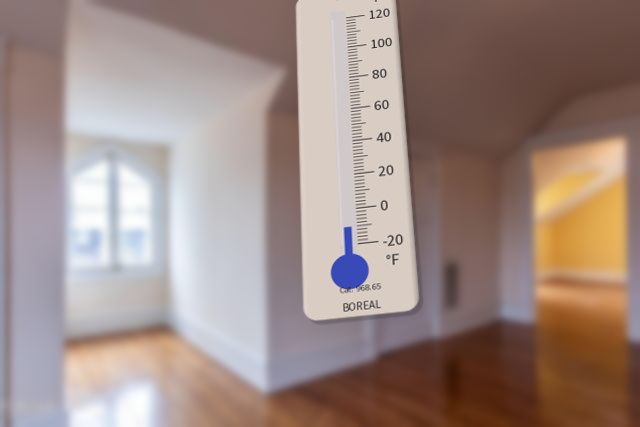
-10 °F
